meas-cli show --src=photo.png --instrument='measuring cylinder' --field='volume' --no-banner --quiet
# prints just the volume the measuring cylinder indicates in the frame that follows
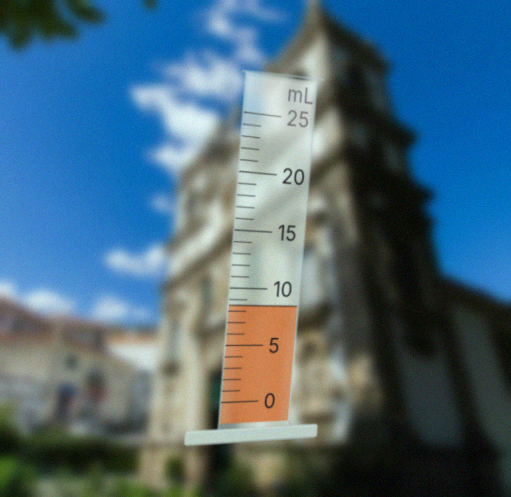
8.5 mL
